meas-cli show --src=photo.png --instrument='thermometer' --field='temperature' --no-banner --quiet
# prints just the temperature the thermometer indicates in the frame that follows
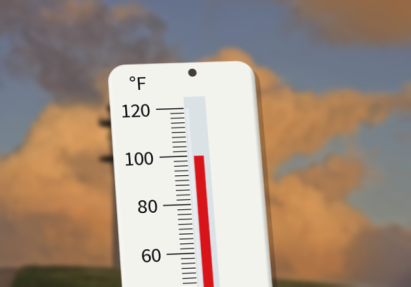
100 °F
